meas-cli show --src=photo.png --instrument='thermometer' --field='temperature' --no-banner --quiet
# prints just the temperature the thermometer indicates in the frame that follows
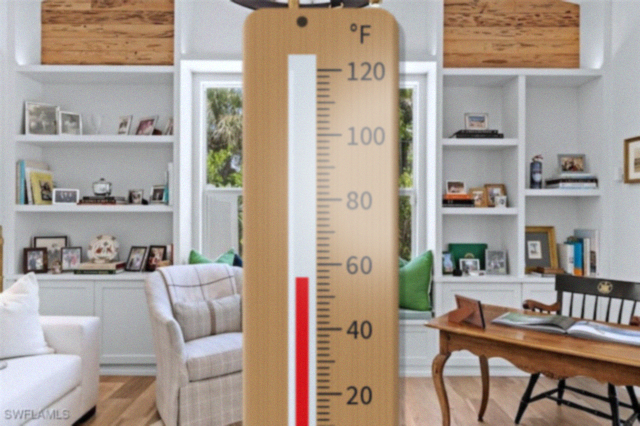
56 °F
